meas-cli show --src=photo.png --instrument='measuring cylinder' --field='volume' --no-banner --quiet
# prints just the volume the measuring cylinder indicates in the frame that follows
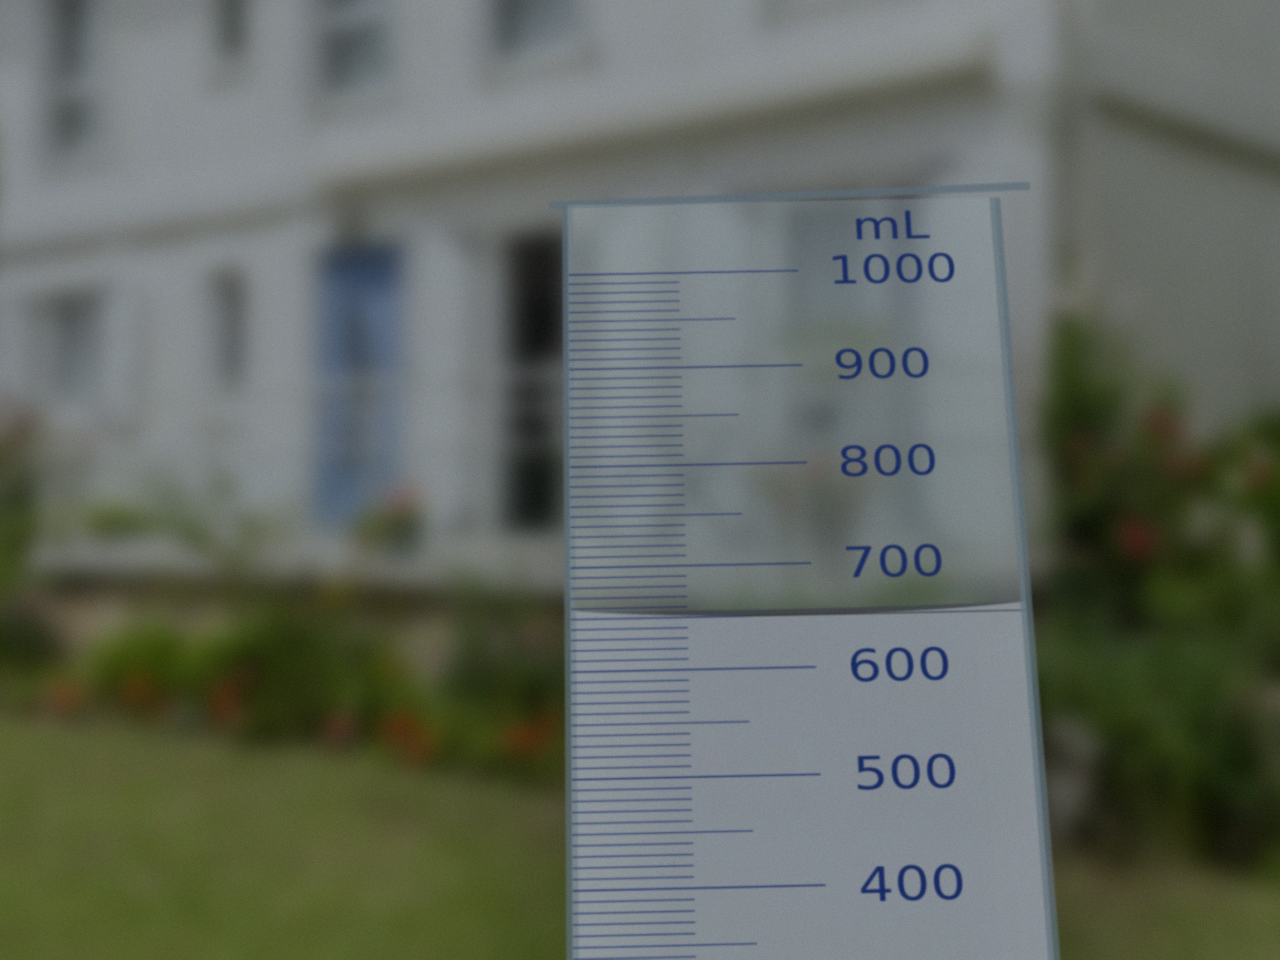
650 mL
